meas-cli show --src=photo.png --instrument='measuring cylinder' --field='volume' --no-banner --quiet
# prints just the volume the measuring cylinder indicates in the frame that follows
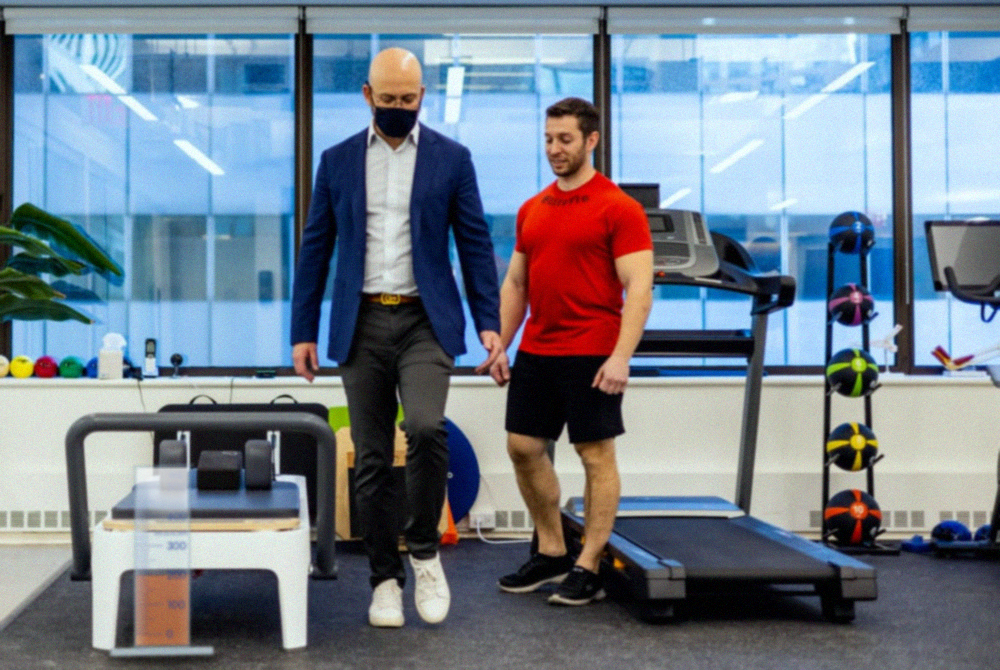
200 mL
